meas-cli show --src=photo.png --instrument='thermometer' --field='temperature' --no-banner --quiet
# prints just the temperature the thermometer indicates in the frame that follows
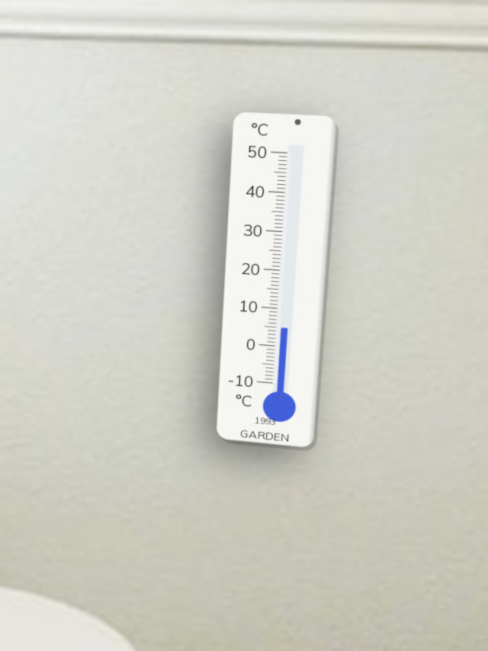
5 °C
